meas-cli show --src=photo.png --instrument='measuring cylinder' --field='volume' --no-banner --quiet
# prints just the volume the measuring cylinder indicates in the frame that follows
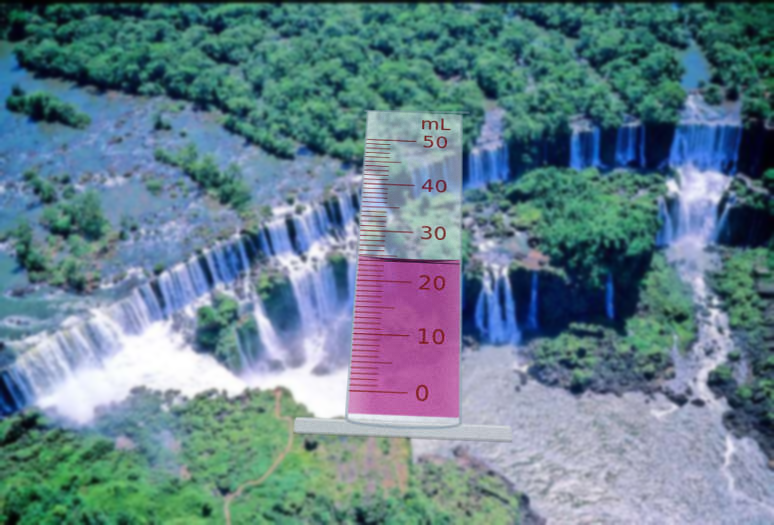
24 mL
